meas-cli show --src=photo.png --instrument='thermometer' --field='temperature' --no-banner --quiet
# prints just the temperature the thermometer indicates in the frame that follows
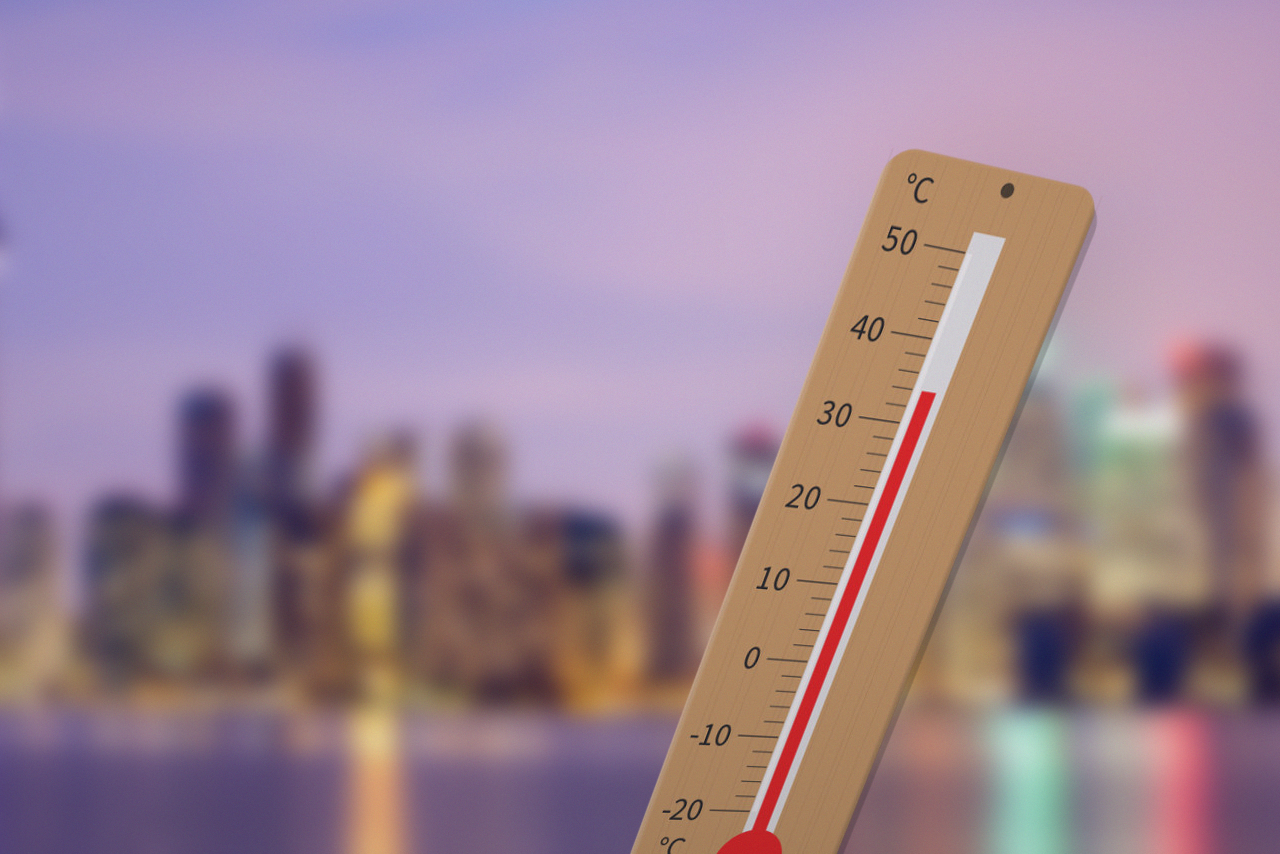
34 °C
